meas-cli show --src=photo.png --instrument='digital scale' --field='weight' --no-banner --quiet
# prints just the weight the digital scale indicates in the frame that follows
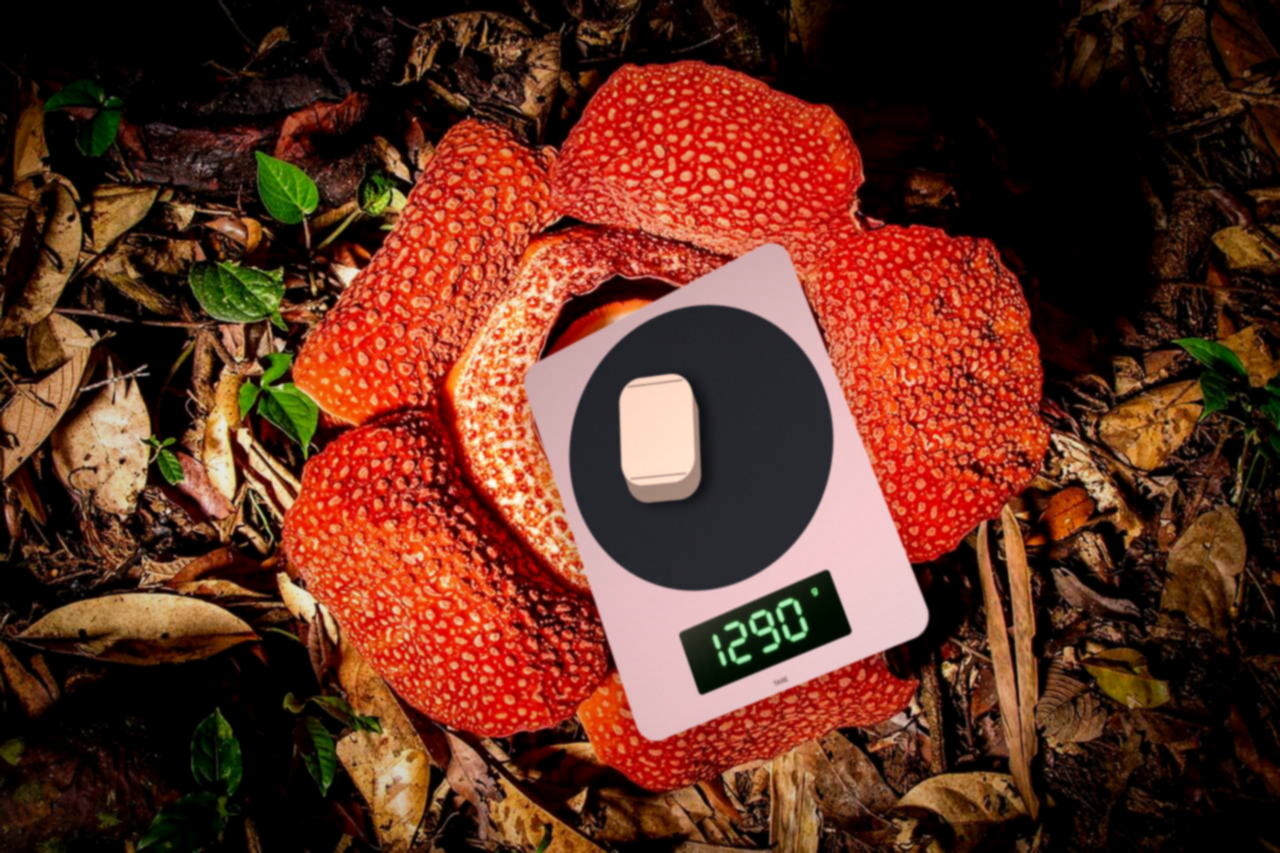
1290 g
